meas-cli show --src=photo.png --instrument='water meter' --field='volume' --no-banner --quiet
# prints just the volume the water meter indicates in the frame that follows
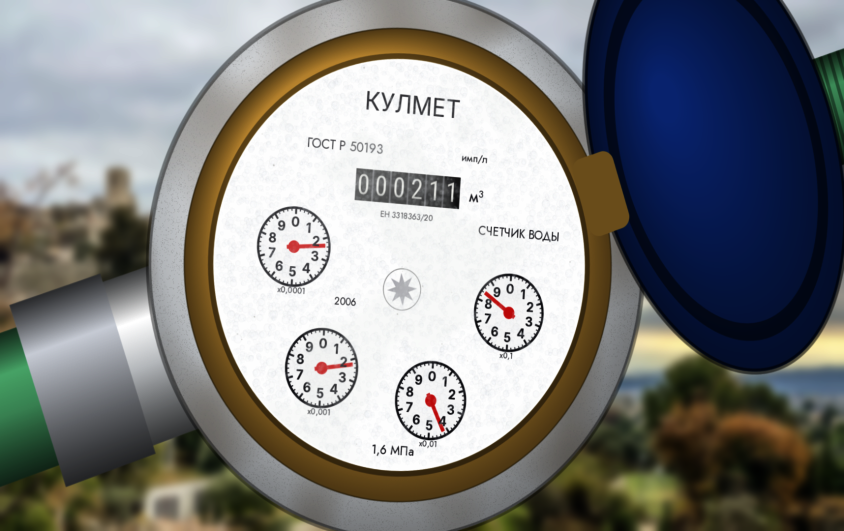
211.8422 m³
